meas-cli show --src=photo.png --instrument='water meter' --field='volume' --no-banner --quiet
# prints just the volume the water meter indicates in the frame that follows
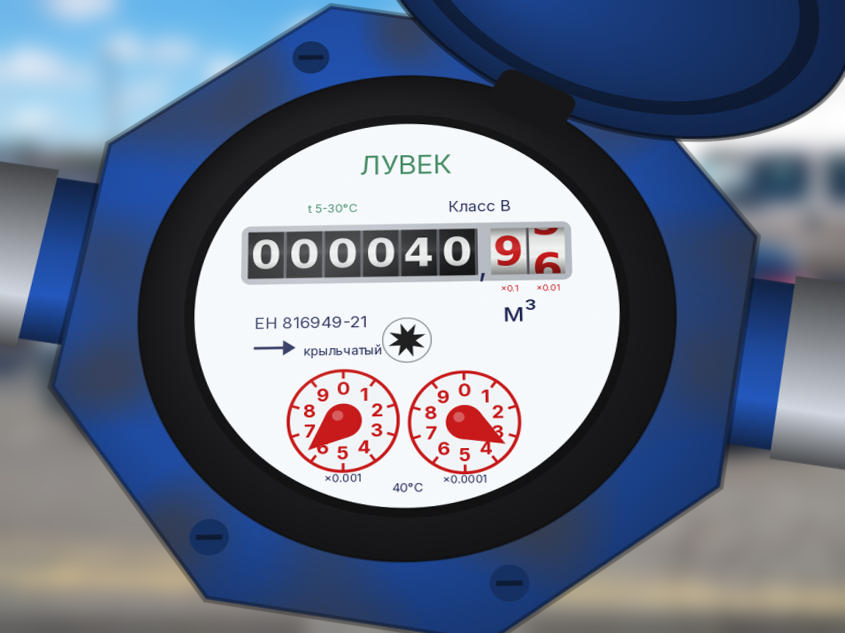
40.9563 m³
